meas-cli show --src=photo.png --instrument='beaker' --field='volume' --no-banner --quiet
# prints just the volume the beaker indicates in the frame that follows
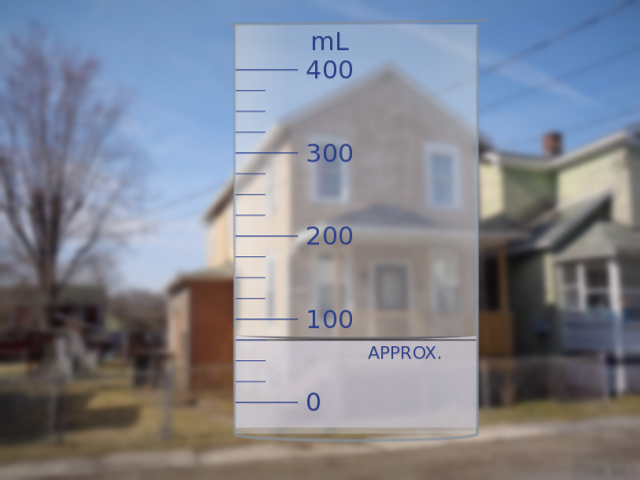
75 mL
